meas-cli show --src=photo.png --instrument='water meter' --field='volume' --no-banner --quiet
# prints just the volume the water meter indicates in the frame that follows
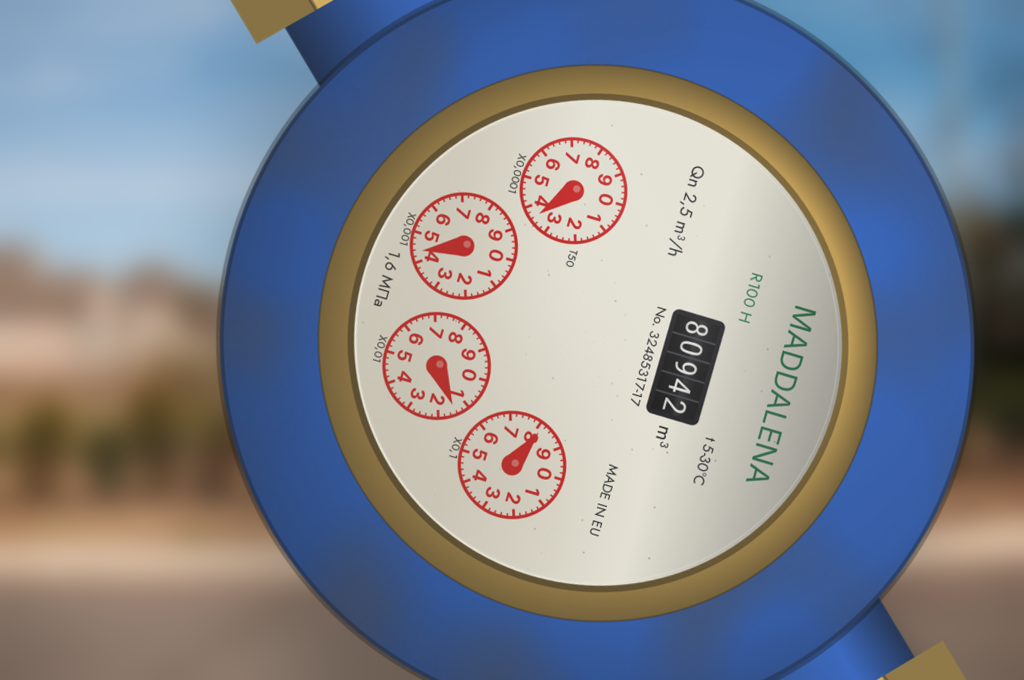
80942.8143 m³
